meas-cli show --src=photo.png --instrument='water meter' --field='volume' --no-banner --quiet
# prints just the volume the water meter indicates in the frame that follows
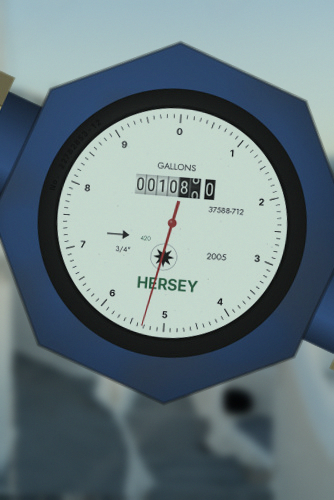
10885.3 gal
